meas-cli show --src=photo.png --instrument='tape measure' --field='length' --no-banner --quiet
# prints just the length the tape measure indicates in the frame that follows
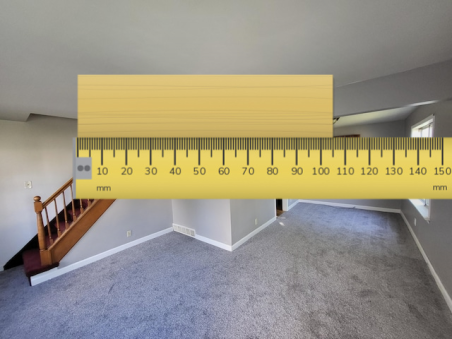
105 mm
